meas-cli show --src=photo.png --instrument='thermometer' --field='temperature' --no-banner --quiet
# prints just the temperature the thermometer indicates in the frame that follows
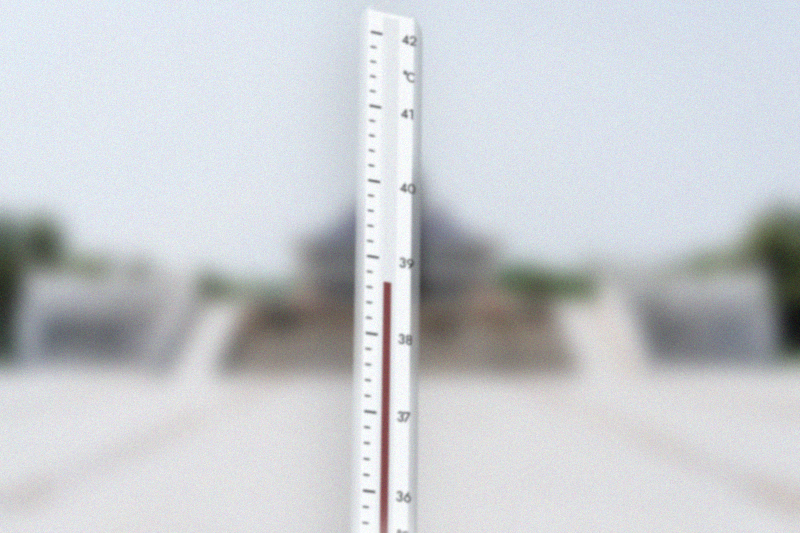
38.7 °C
